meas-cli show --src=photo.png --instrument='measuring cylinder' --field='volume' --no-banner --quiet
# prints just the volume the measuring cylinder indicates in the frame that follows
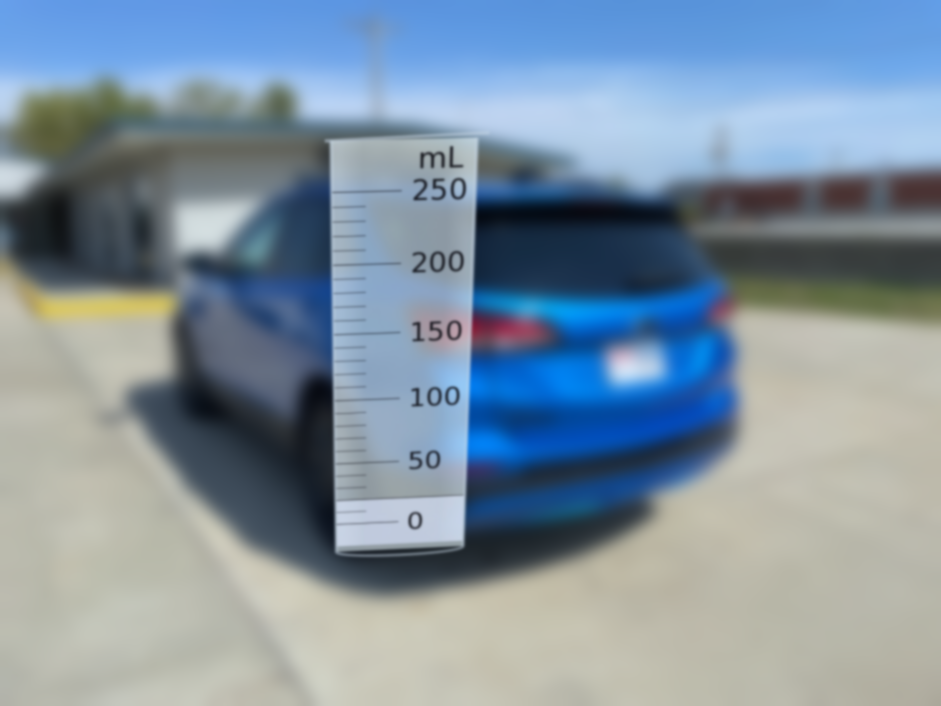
20 mL
